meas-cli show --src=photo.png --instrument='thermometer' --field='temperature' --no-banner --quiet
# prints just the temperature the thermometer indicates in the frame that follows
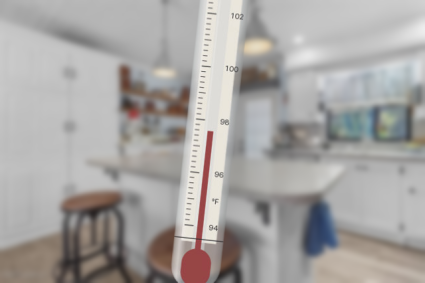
97.6 °F
